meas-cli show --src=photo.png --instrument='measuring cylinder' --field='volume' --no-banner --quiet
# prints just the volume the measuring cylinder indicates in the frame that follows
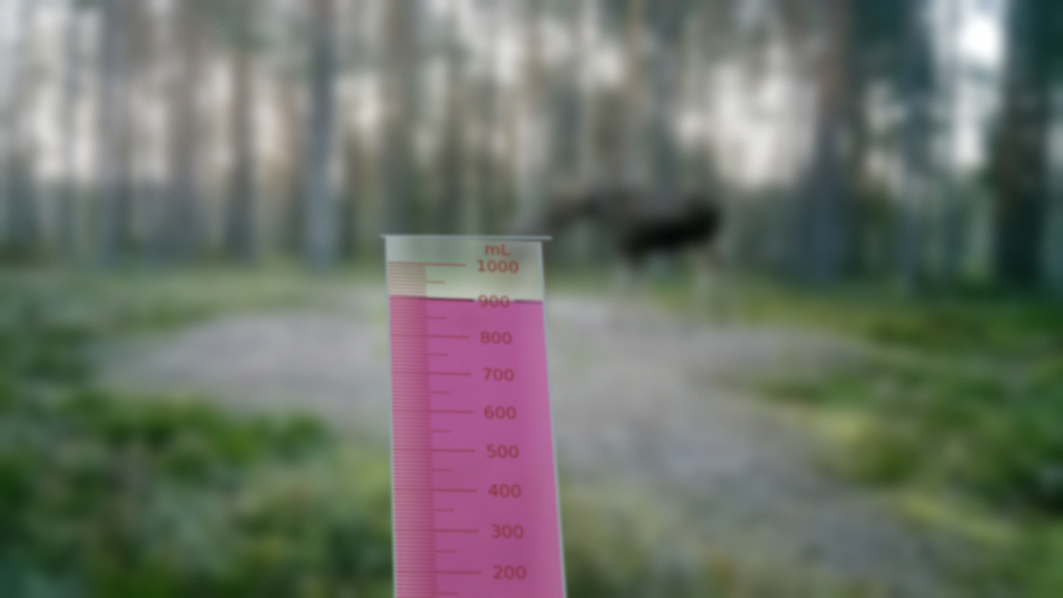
900 mL
